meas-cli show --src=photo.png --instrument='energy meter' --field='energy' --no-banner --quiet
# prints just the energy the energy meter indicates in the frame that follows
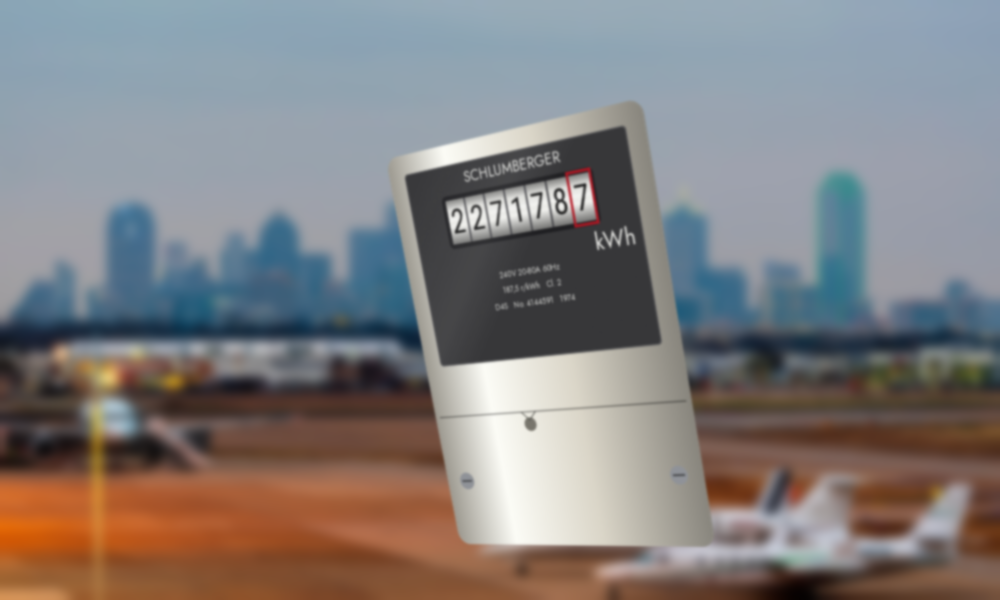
227178.7 kWh
